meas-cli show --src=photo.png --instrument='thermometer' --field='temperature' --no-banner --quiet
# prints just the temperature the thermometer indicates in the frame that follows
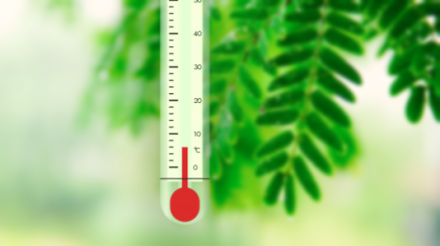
6 °C
